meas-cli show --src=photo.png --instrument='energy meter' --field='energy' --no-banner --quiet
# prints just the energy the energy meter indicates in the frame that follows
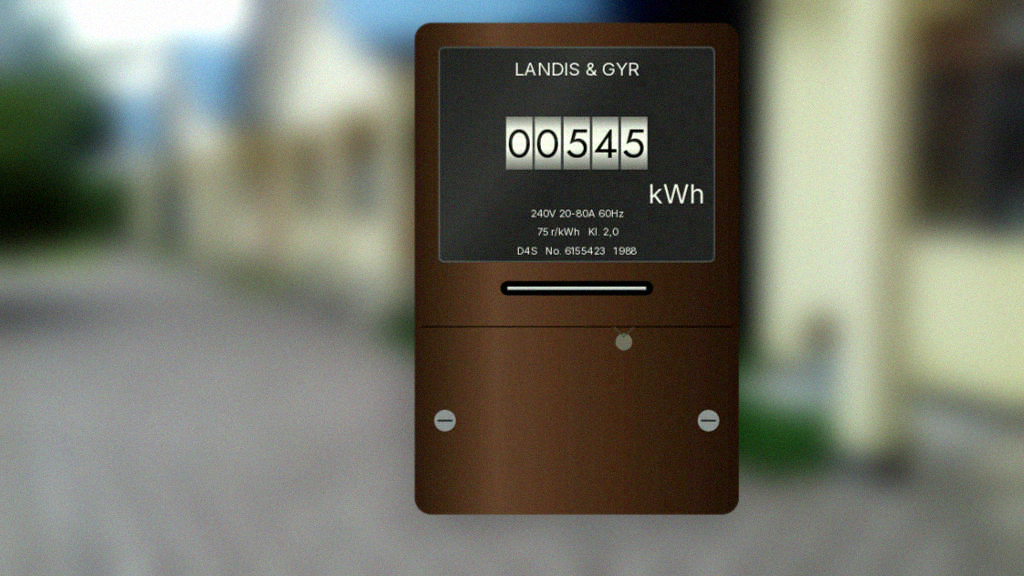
545 kWh
